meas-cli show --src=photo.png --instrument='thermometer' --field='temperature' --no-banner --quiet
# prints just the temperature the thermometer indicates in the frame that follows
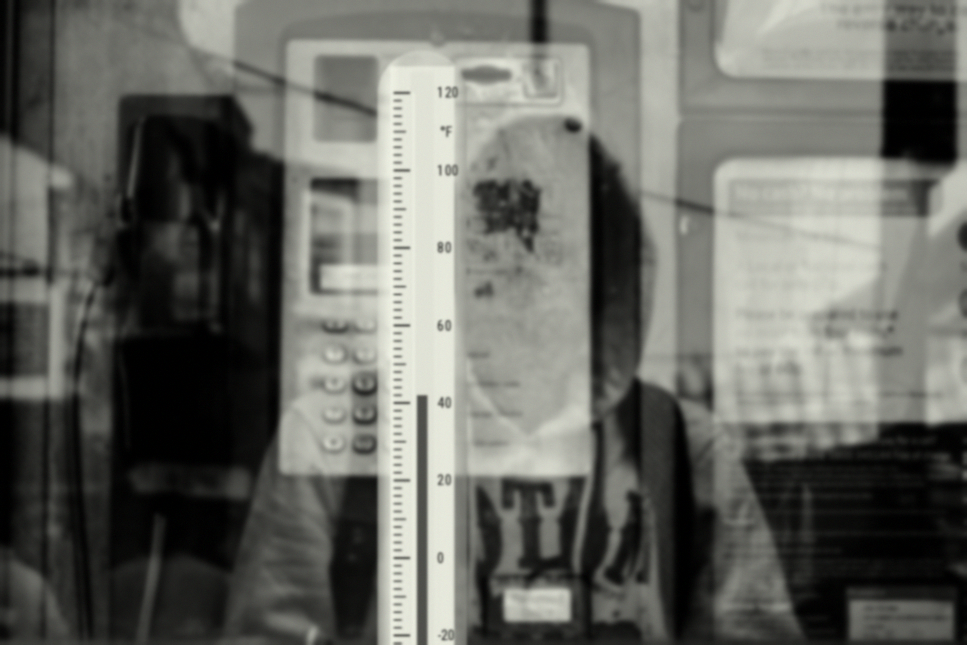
42 °F
